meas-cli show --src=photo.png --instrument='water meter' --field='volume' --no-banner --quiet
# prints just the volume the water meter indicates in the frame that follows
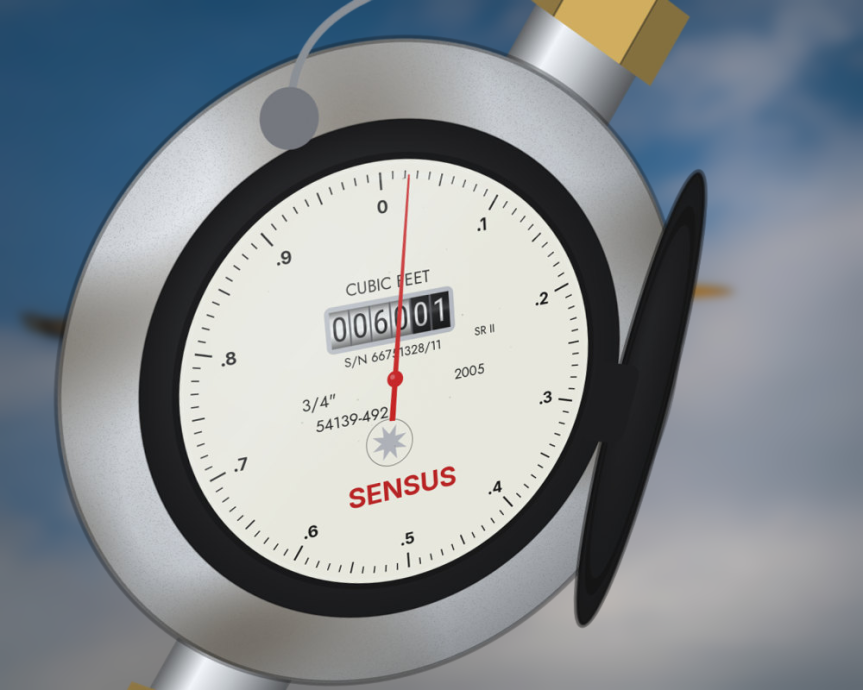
6001.02 ft³
